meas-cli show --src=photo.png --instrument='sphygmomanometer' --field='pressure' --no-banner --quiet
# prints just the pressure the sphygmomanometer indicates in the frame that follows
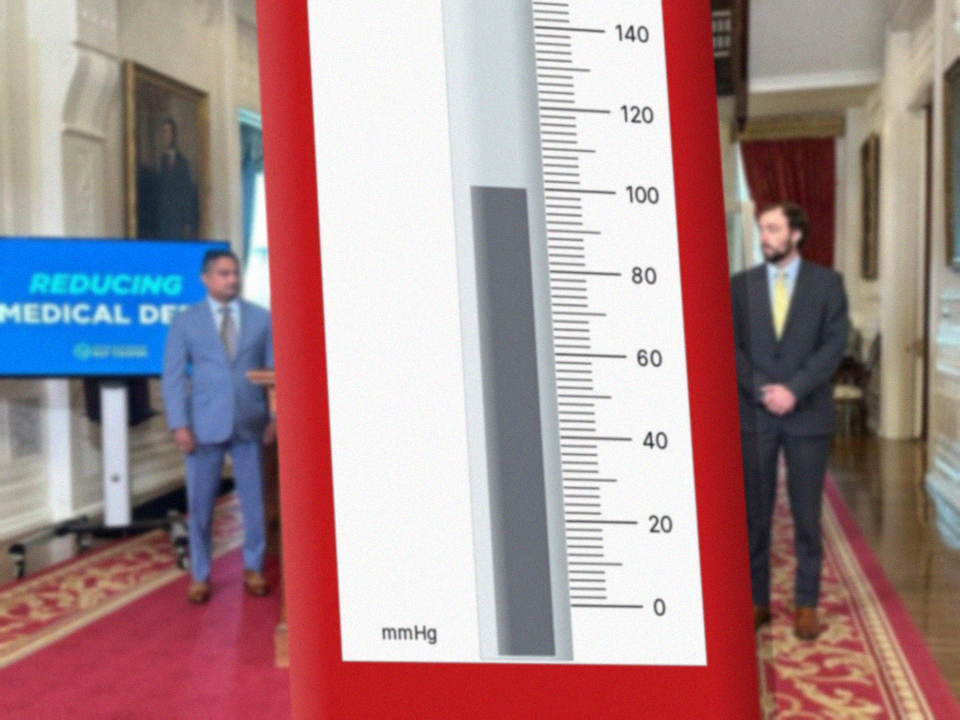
100 mmHg
